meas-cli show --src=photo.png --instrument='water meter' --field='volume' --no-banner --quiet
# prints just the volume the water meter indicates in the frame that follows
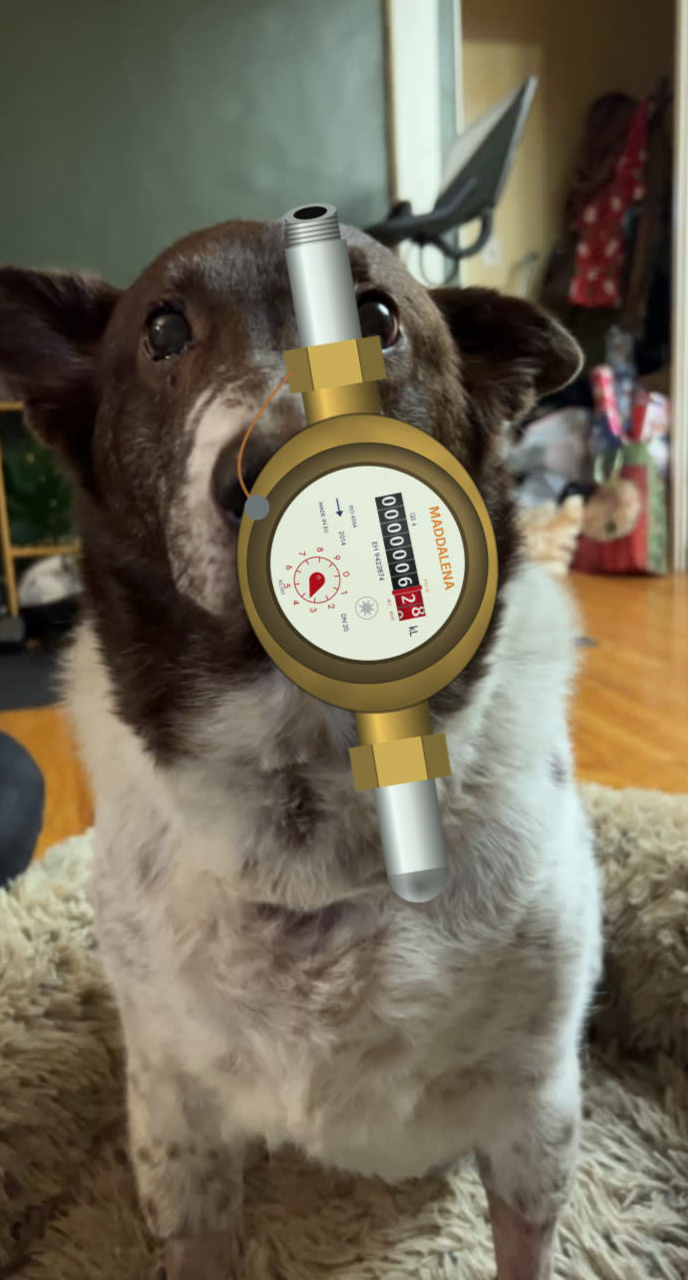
6.283 kL
